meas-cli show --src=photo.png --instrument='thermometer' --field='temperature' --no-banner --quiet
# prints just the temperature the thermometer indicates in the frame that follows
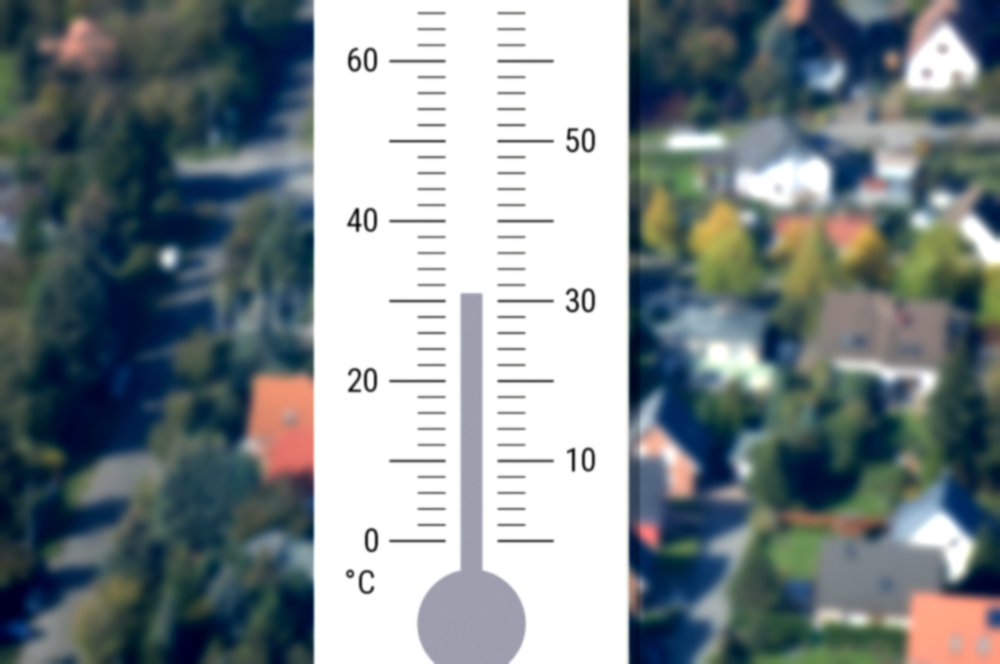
31 °C
